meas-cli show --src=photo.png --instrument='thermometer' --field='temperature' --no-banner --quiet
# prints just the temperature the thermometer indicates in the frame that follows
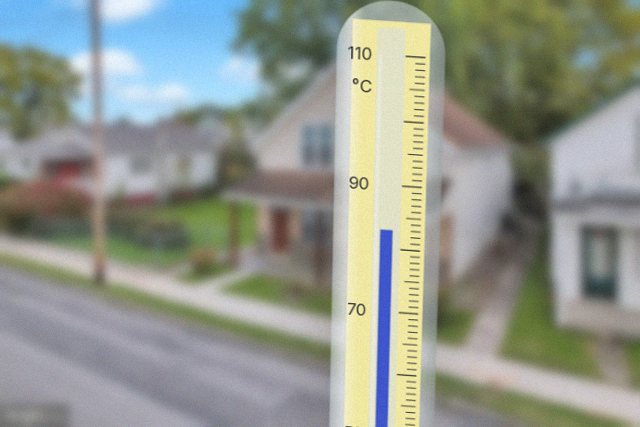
83 °C
